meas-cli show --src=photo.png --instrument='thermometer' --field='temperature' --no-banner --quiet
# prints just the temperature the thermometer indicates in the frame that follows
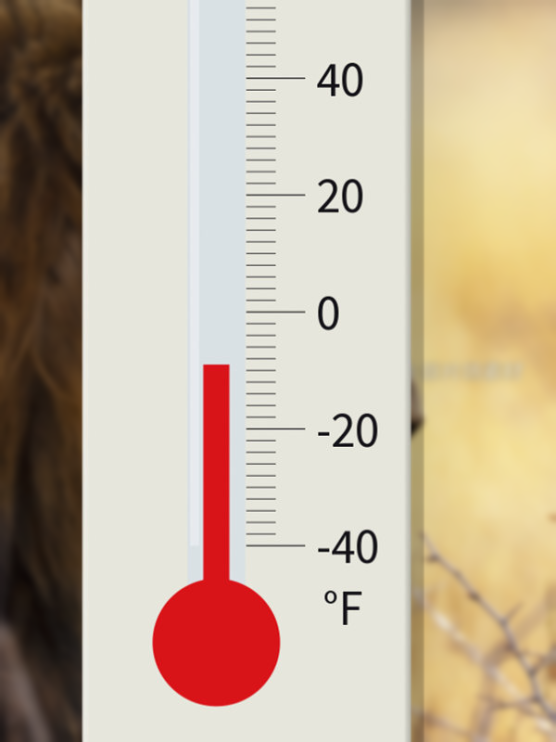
-9 °F
